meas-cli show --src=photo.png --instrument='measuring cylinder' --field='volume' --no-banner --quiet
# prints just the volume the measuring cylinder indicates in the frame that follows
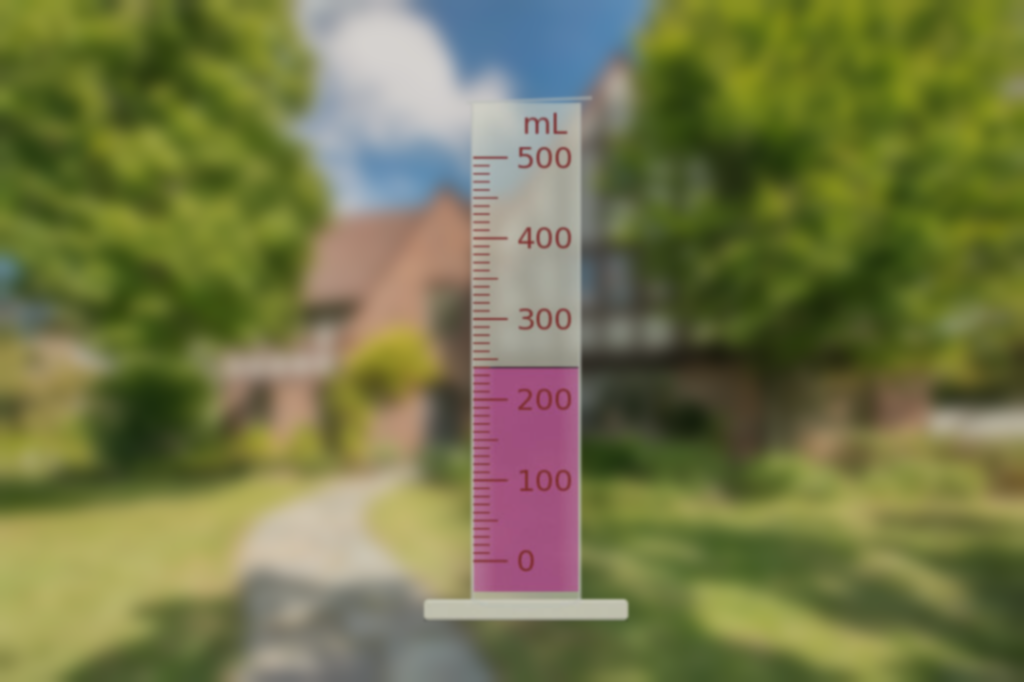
240 mL
